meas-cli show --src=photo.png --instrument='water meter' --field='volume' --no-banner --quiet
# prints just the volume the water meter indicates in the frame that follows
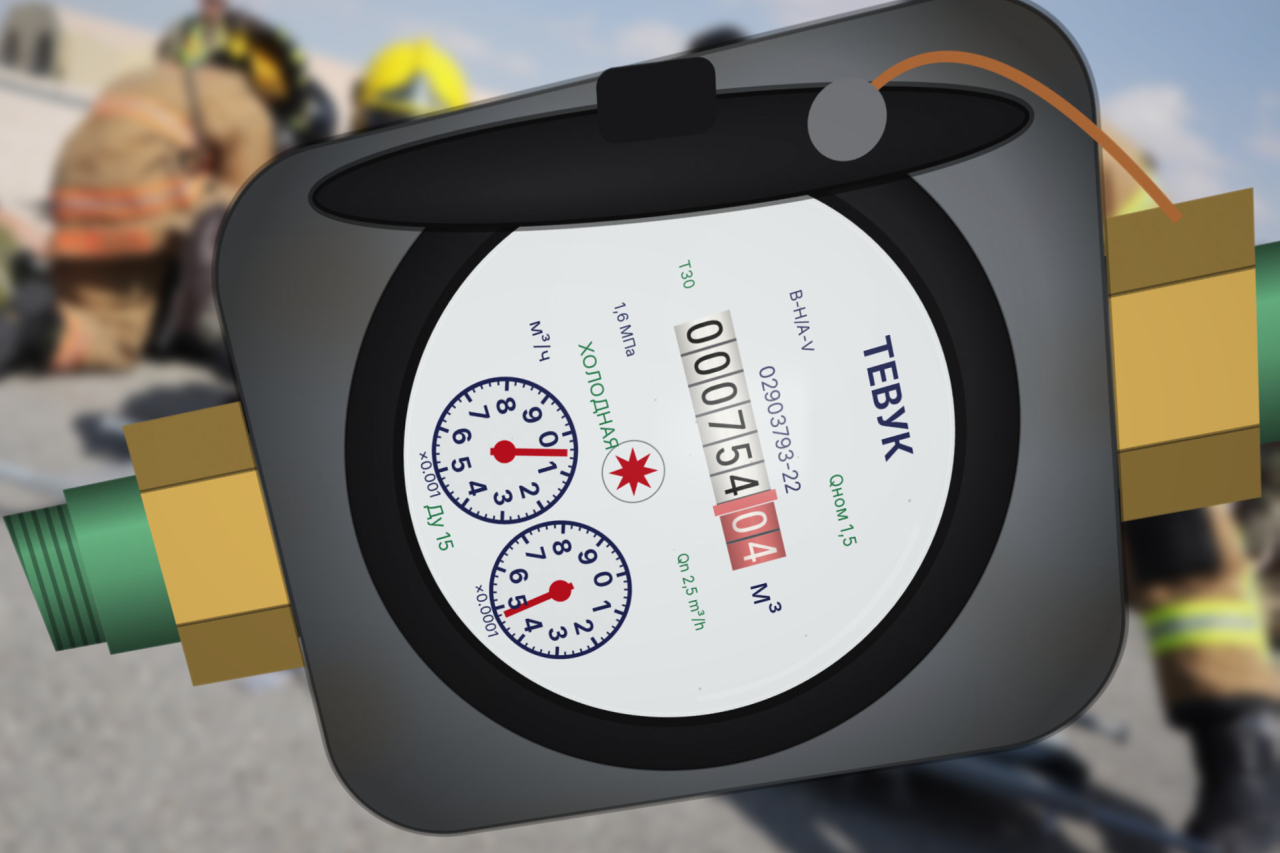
754.0404 m³
